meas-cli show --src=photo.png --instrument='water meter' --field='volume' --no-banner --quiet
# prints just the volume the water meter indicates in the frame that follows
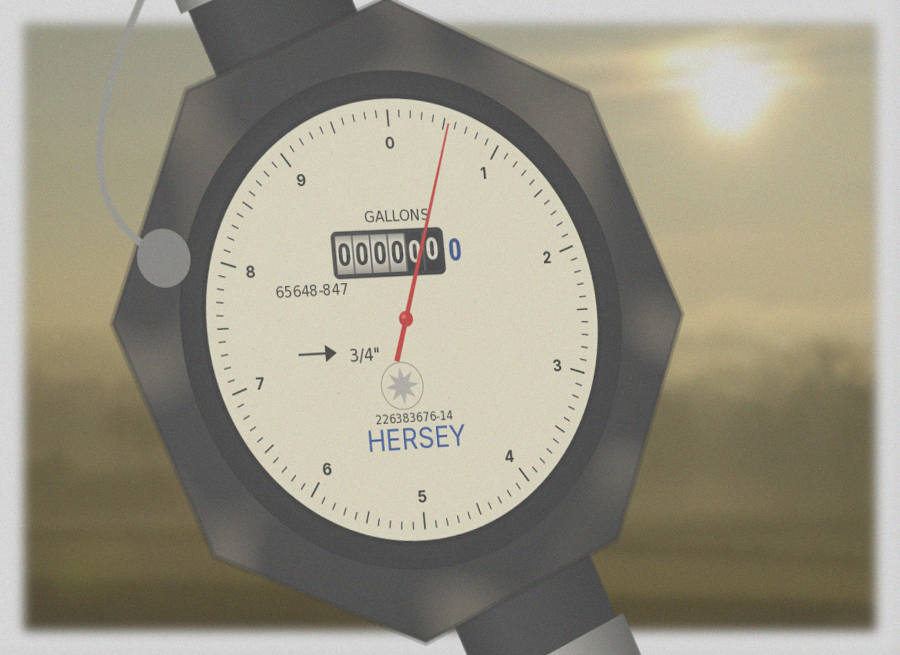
0.5 gal
